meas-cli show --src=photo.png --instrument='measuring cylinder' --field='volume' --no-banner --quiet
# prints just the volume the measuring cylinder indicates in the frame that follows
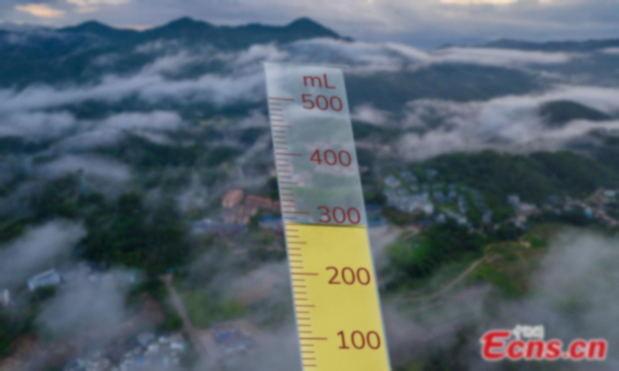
280 mL
